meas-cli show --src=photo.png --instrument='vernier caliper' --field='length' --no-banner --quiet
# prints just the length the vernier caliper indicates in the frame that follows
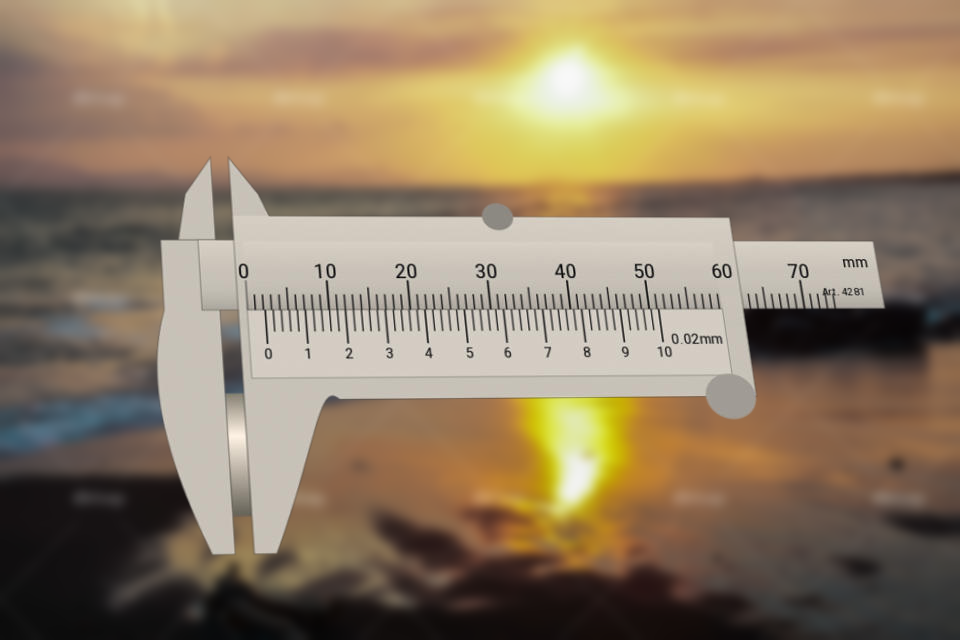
2.2 mm
